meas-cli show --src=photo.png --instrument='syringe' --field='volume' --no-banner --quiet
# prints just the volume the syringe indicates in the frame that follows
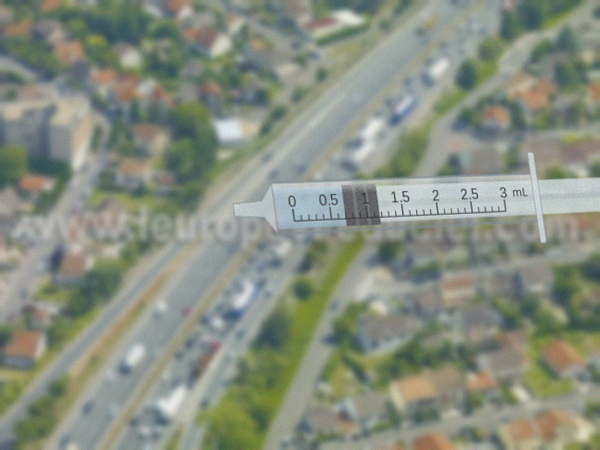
0.7 mL
